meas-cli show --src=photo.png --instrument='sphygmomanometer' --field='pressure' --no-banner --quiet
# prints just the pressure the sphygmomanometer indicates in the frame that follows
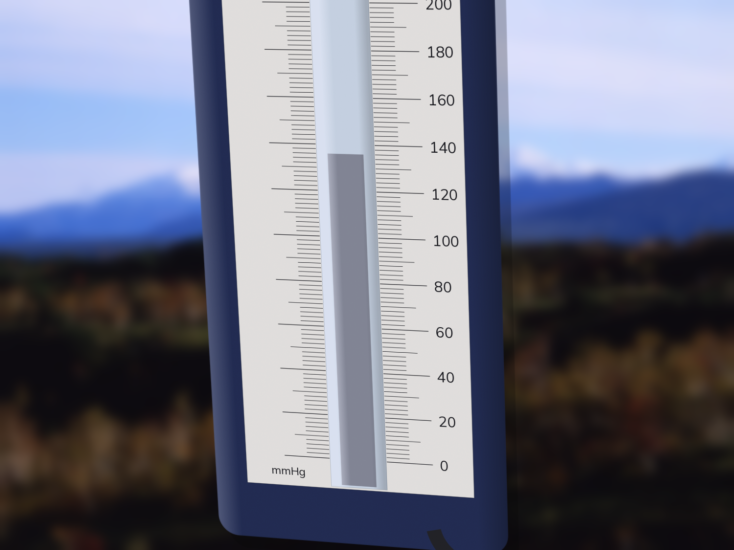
136 mmHg
